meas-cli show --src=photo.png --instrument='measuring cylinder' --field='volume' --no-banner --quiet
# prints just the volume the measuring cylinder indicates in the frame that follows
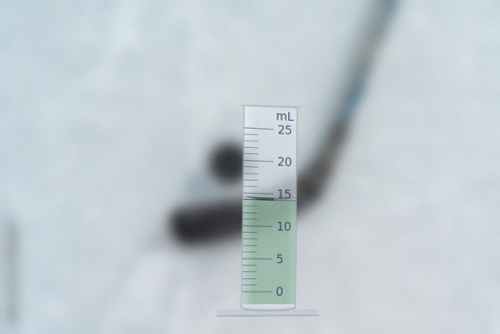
14 mL
